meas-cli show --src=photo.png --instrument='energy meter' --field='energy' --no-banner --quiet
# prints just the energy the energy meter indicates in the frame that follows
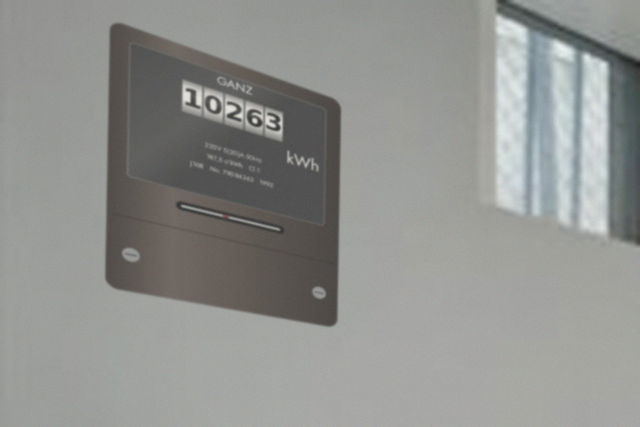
10263 kWh
